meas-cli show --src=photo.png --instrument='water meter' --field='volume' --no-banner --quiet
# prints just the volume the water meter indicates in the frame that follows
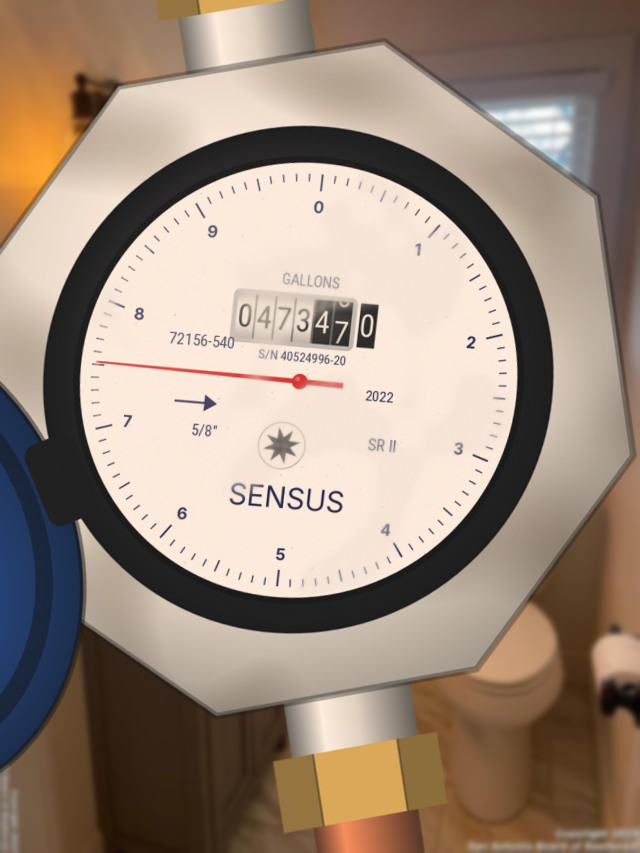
473467.5 gal
